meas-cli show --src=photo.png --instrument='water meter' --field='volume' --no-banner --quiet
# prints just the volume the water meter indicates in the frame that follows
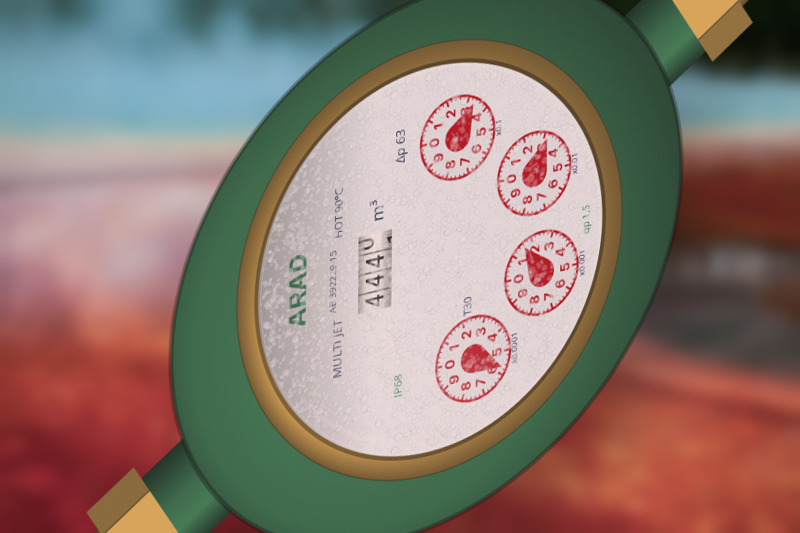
4440.3315 m³
